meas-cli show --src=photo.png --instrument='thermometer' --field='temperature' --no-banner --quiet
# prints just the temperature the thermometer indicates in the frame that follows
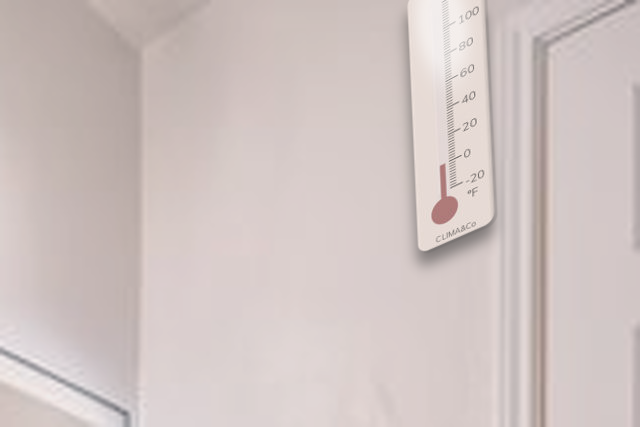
0 °F
